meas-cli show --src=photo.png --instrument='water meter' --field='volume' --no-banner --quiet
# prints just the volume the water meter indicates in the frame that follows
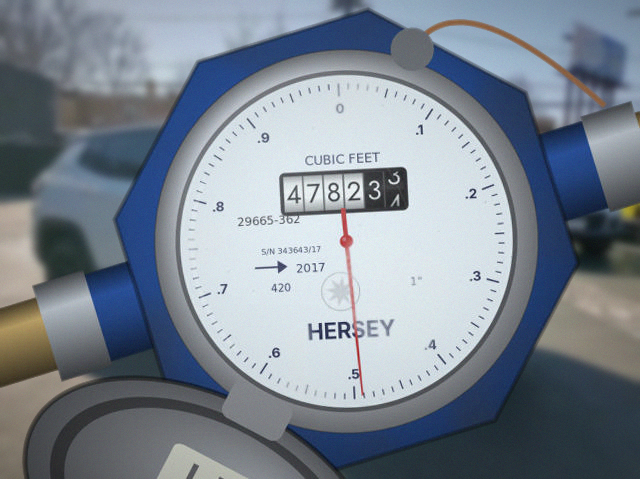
478233.49 ft³
